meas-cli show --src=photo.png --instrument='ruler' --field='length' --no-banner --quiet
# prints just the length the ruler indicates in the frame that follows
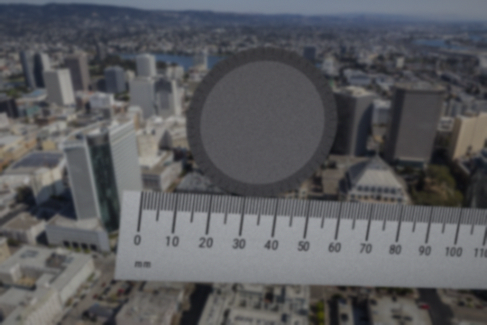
45 mm
